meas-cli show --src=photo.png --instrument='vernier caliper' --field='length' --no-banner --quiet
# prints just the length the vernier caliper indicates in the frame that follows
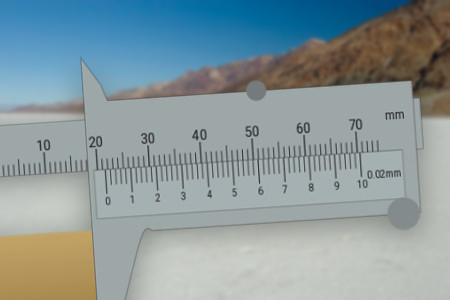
21.5 mm
